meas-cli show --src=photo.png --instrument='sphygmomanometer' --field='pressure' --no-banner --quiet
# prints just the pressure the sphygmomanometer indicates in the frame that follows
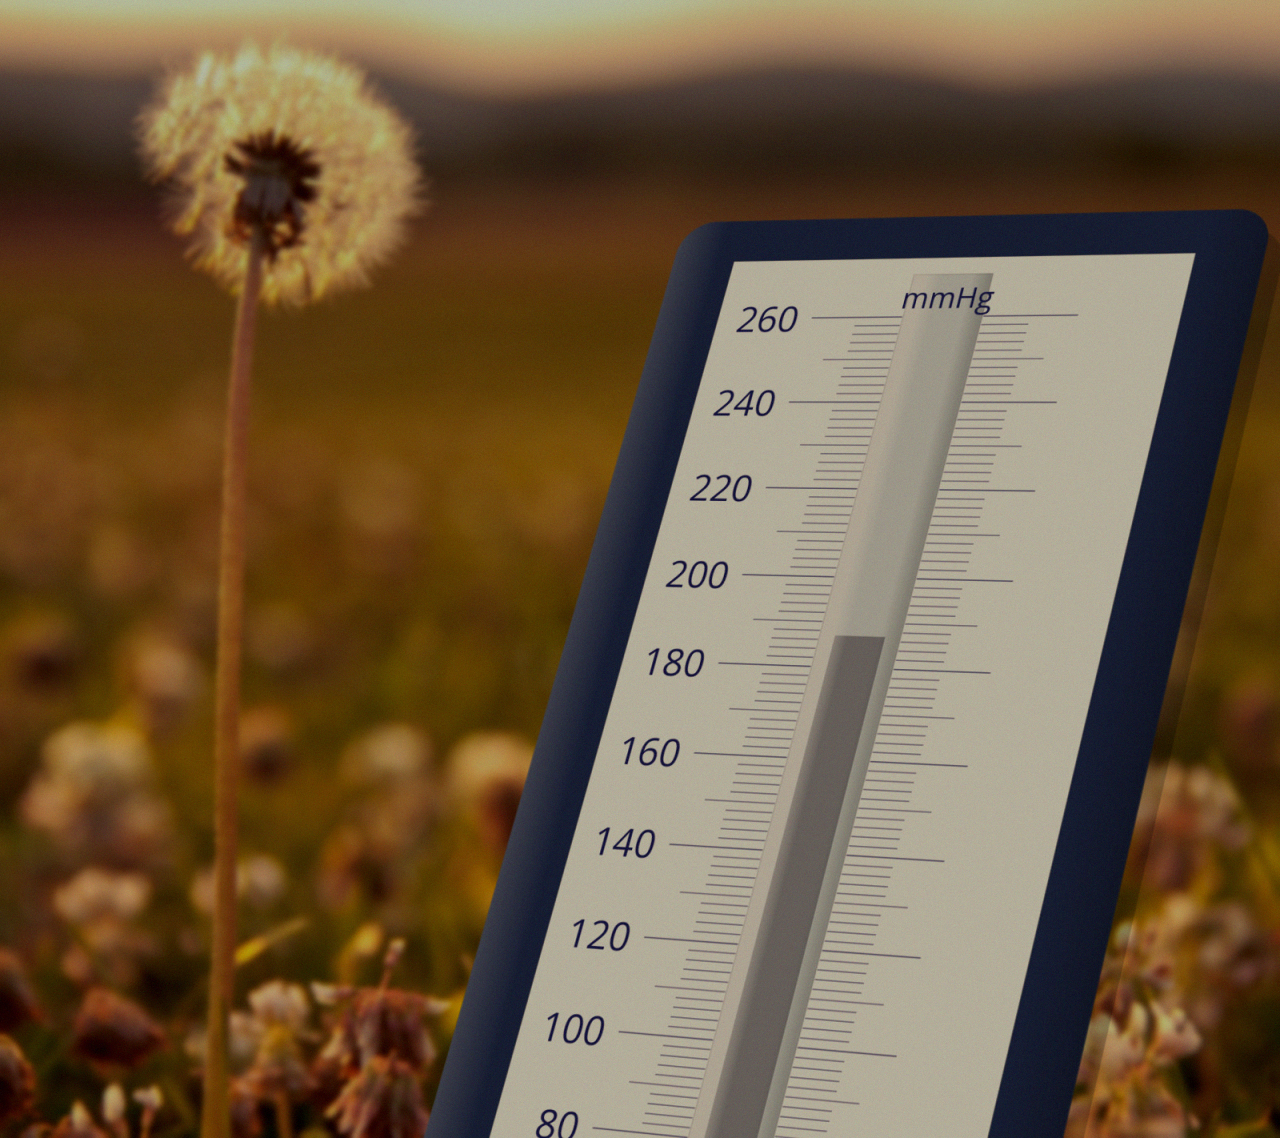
187 mmHg
